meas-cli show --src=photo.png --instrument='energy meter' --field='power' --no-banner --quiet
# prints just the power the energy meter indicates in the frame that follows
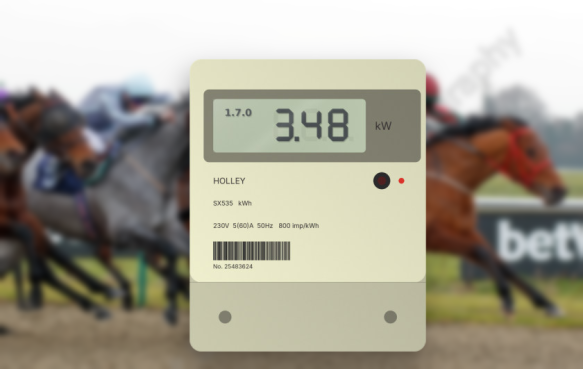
3.48 kW
